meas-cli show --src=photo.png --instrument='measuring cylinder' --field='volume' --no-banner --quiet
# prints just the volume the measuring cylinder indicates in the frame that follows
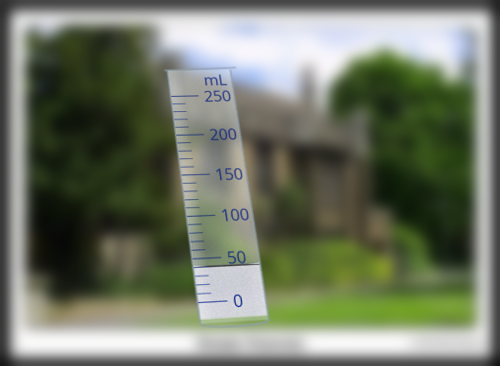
40 mL
